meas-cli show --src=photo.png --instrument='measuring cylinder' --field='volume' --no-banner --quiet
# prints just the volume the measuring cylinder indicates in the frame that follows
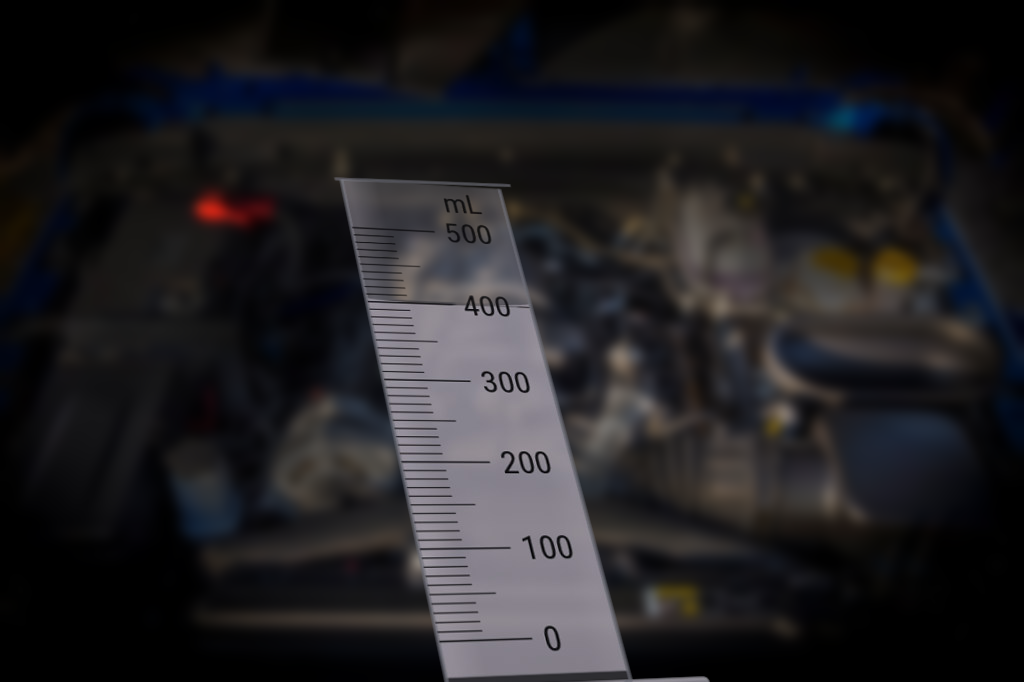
400 mL
